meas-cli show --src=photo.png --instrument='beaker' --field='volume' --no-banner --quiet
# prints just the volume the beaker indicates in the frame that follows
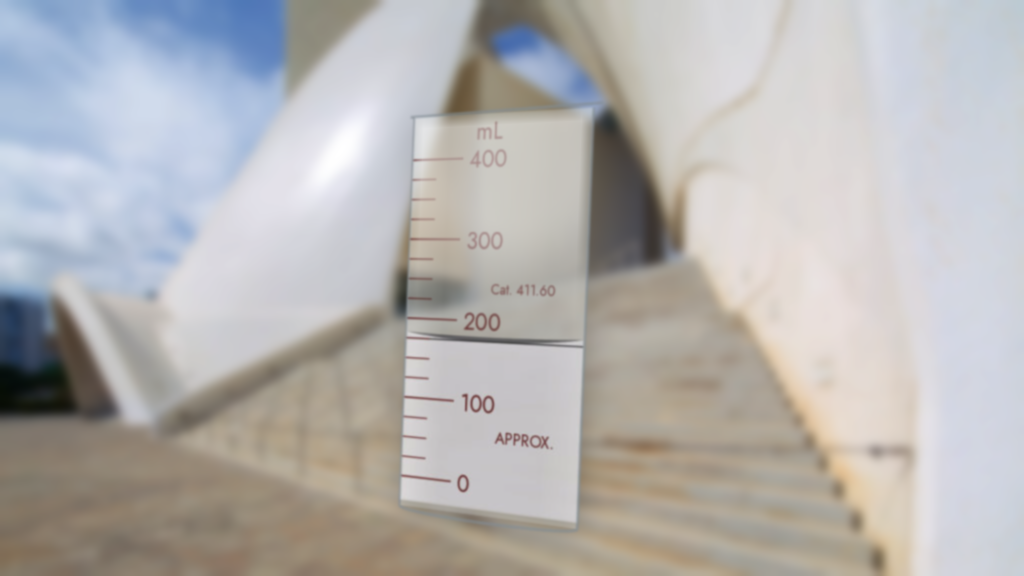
175 mL
